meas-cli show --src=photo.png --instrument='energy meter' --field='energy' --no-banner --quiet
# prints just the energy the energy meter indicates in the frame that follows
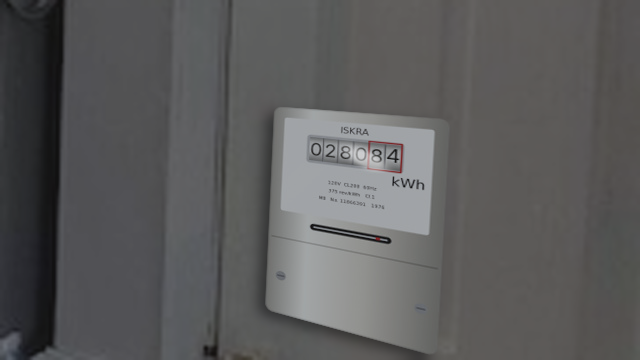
280.84 kWh
